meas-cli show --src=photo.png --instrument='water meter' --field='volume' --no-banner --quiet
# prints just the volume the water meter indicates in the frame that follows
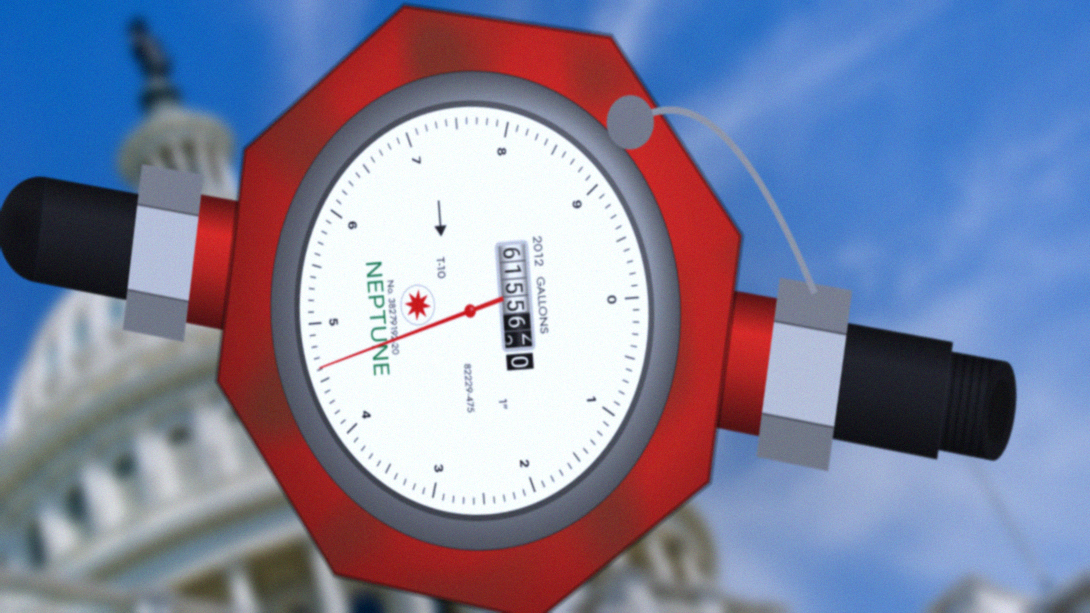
6155624.6 gal
